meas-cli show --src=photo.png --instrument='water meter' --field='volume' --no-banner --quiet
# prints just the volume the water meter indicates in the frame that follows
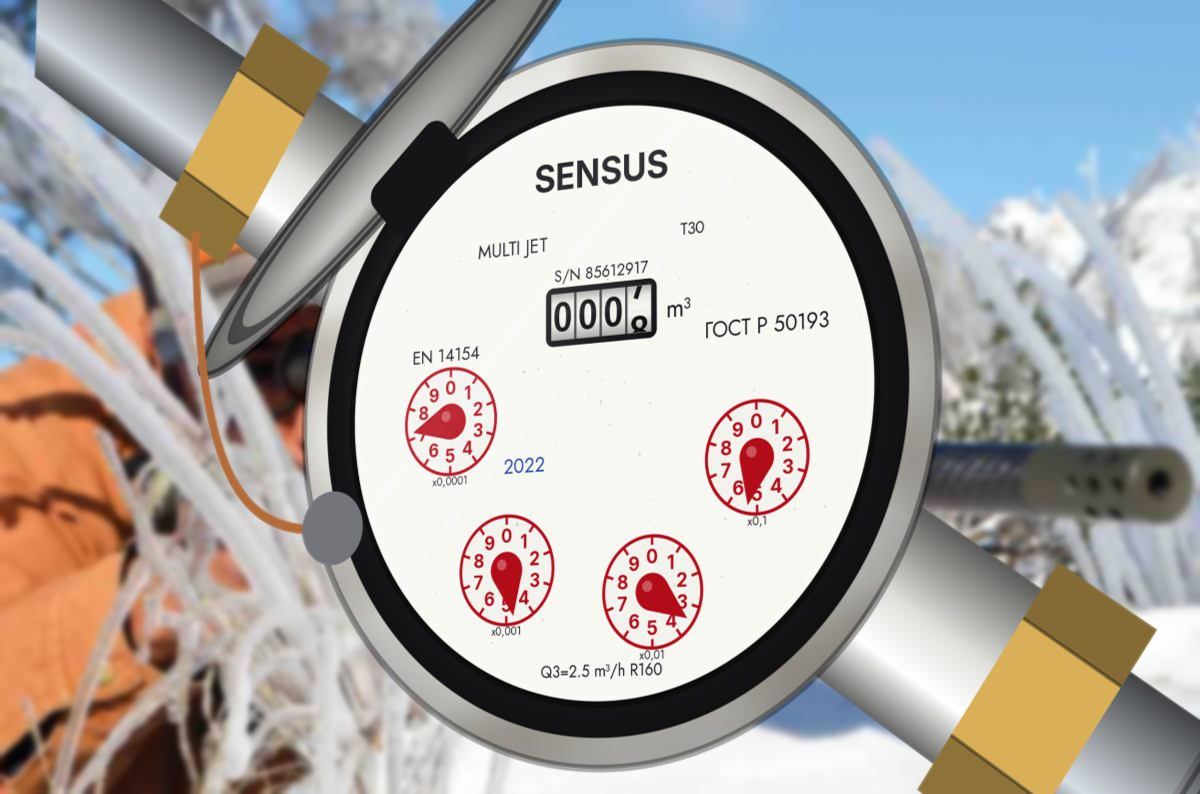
7.5347 m³
